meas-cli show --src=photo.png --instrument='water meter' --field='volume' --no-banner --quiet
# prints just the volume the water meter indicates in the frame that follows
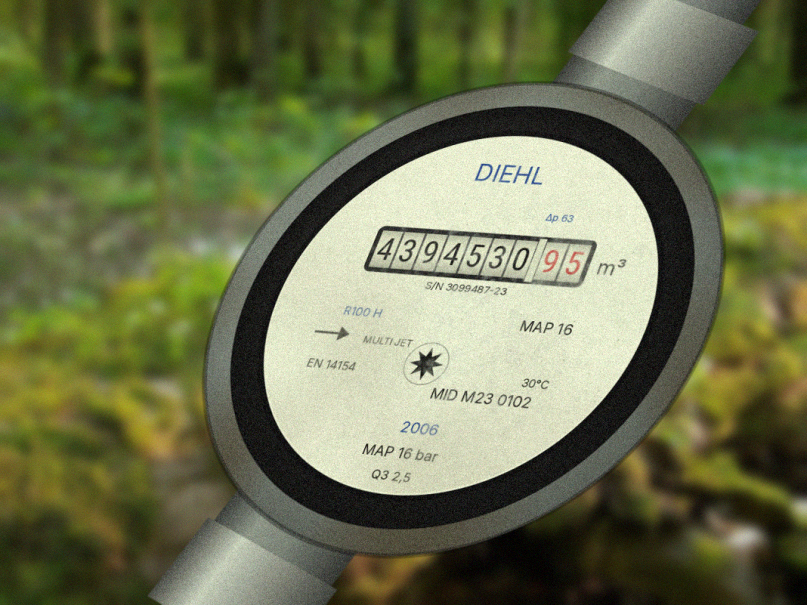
4394530.95 m³
